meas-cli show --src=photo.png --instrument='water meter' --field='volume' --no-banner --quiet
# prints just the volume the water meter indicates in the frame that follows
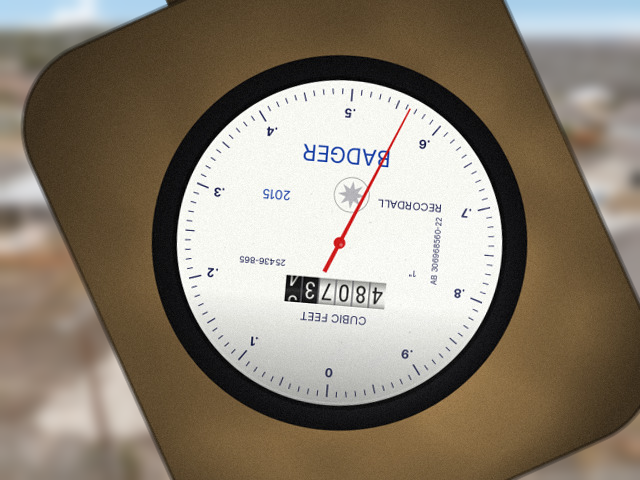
480733.56 ft³
